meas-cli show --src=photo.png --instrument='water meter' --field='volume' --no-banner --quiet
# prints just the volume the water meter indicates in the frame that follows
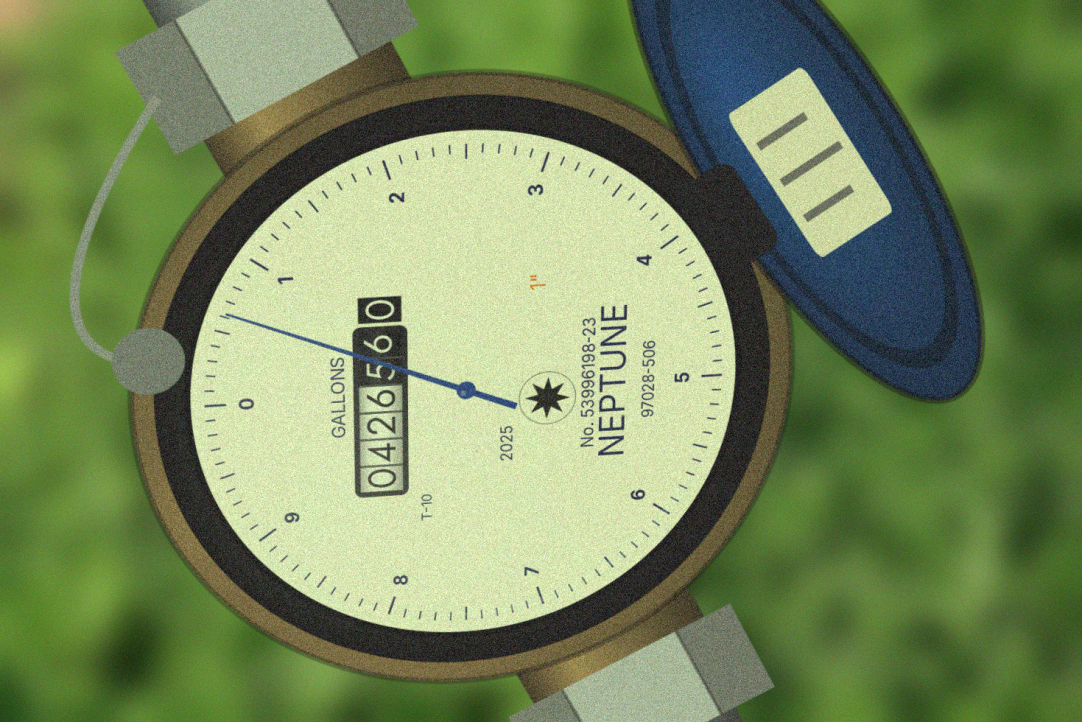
426560.6 gal
